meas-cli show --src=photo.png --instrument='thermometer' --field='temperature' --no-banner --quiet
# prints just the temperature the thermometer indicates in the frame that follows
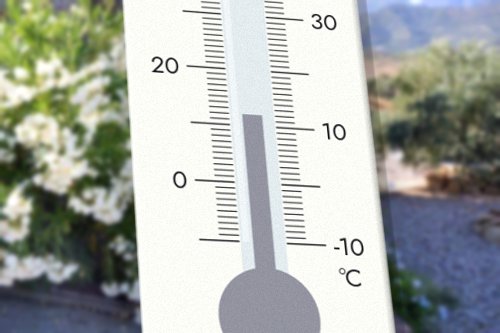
12 °C
